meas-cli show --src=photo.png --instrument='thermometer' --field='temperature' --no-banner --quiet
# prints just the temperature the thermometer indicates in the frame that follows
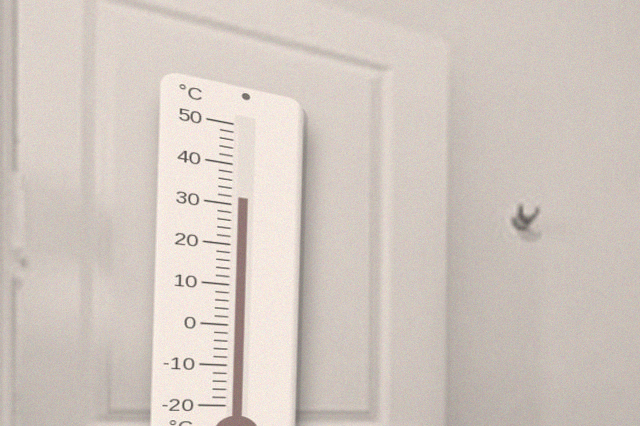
32 °C
